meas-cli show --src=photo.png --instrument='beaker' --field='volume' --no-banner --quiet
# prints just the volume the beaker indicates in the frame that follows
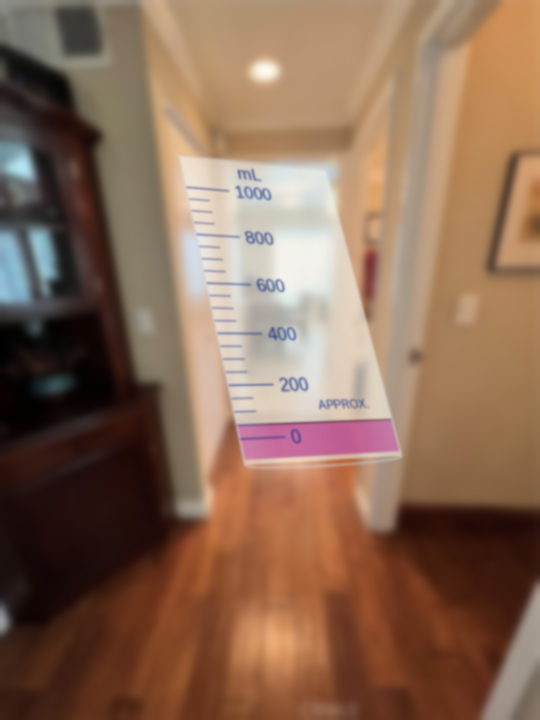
50 mL
